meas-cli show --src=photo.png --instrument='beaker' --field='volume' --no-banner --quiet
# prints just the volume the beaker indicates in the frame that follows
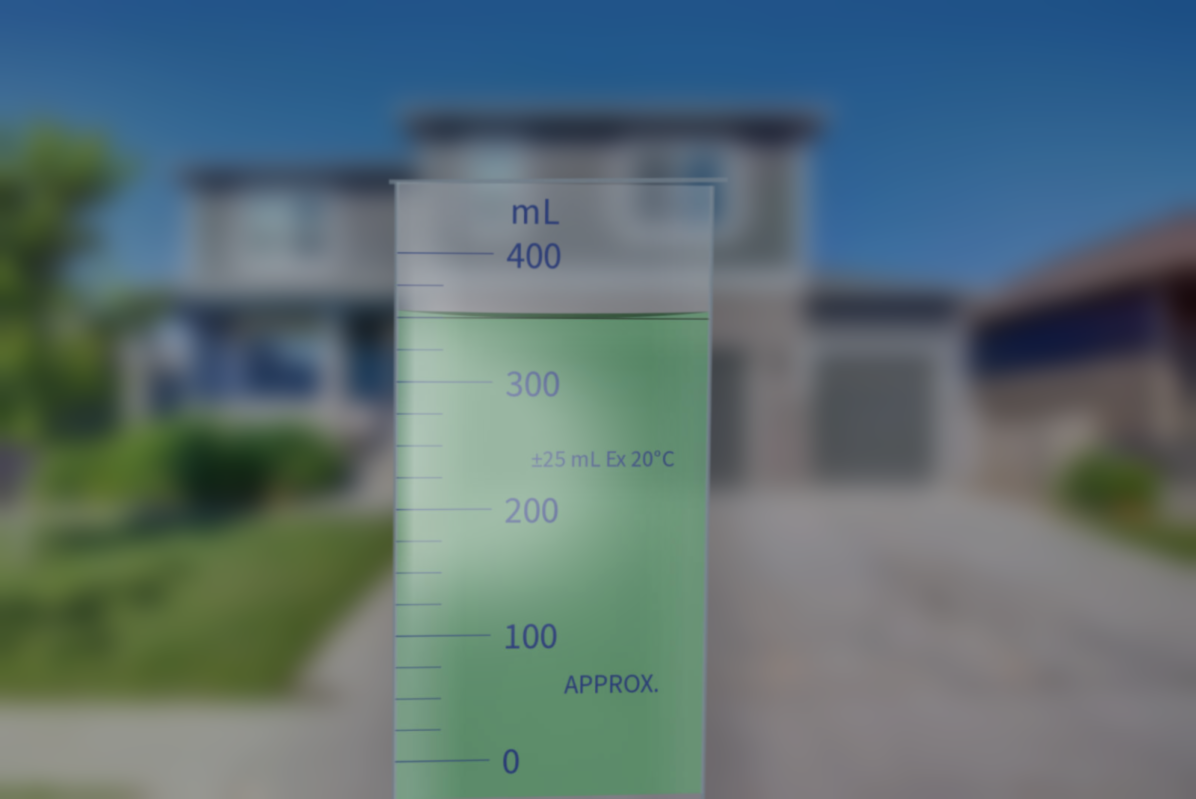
350 mL
